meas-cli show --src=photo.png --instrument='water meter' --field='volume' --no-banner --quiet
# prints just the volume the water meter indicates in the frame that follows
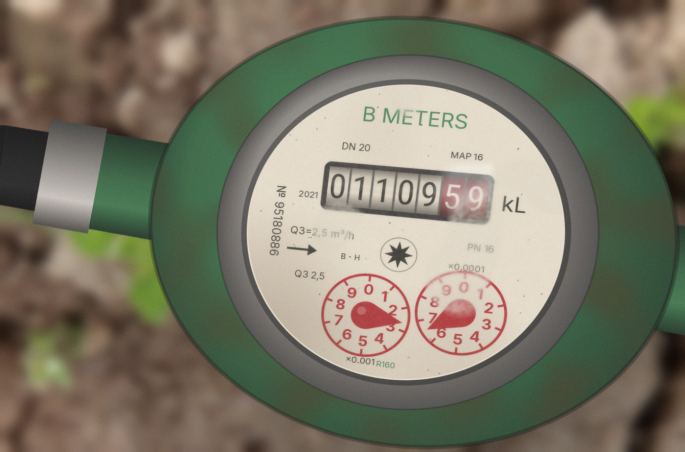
1109.5926 kL
